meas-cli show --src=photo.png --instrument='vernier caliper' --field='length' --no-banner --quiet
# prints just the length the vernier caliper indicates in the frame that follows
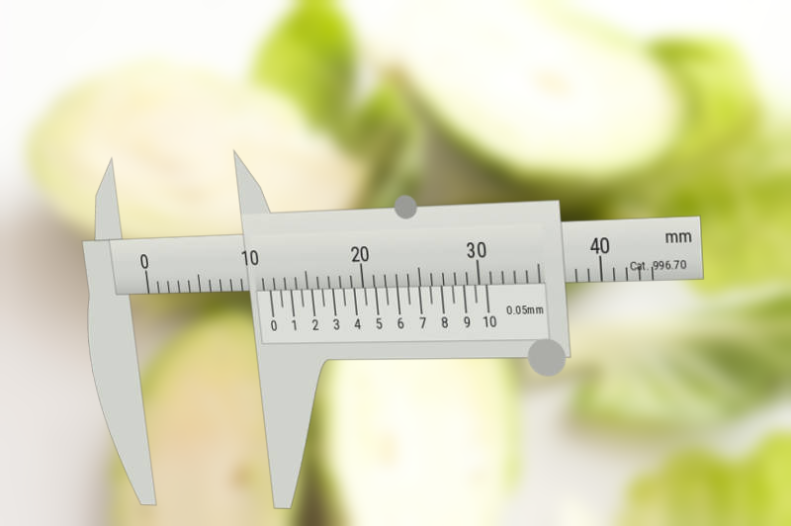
11.6 mm
